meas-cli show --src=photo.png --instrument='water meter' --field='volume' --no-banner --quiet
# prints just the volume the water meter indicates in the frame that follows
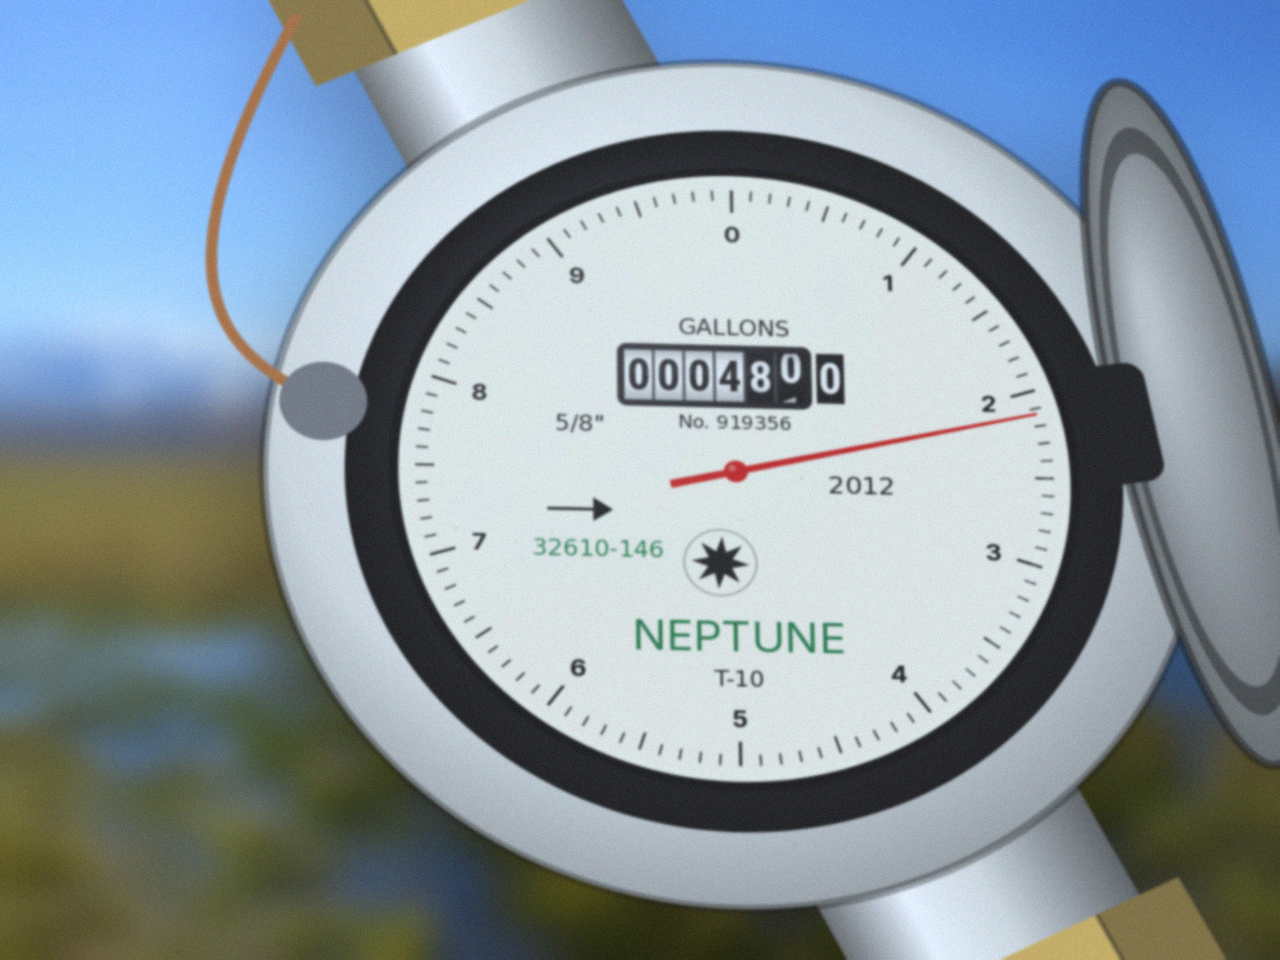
4802.1 gal
